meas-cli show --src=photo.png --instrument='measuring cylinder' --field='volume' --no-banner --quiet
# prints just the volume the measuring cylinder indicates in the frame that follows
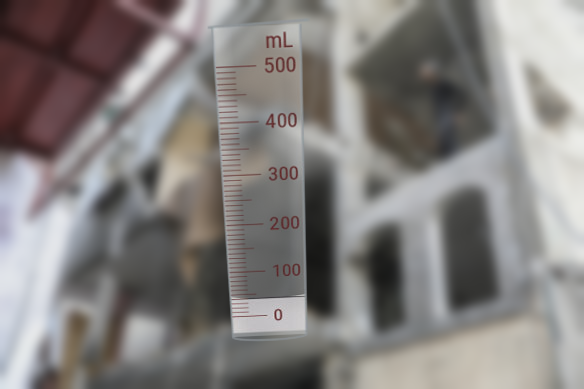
40 mL
